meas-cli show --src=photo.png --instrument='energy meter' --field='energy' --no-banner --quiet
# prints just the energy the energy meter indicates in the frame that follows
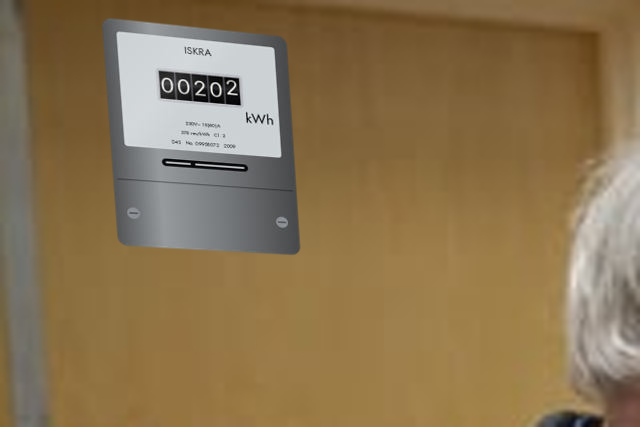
202 kWh
